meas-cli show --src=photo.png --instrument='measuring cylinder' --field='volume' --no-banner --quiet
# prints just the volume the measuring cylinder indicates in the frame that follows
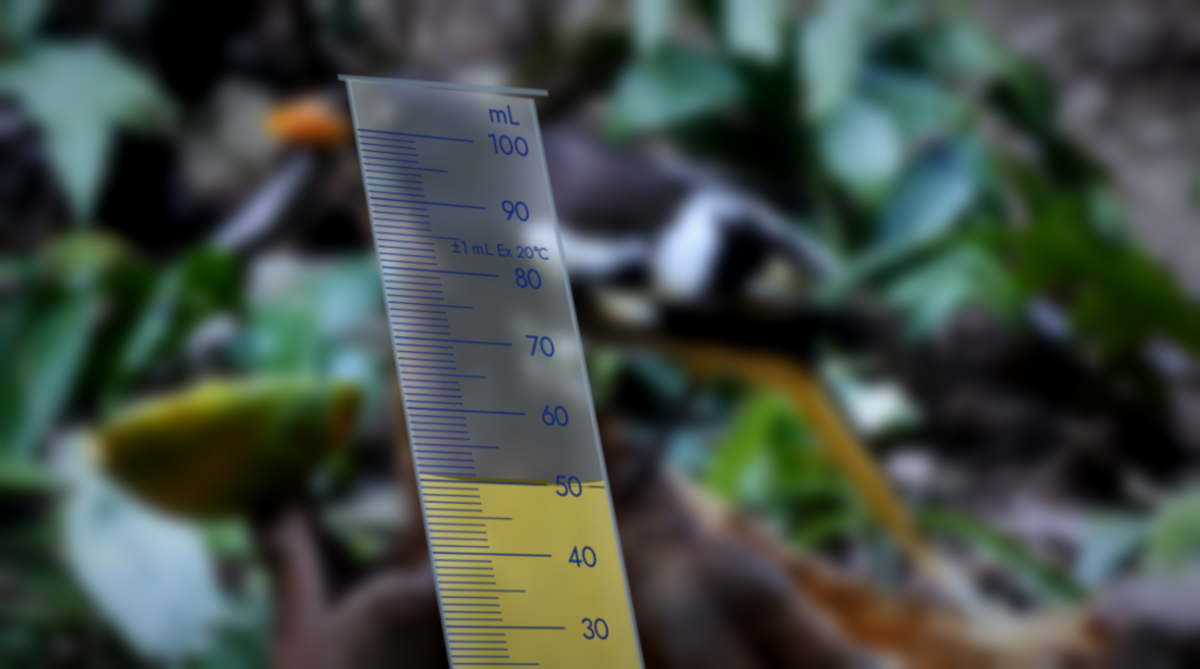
50 mL
